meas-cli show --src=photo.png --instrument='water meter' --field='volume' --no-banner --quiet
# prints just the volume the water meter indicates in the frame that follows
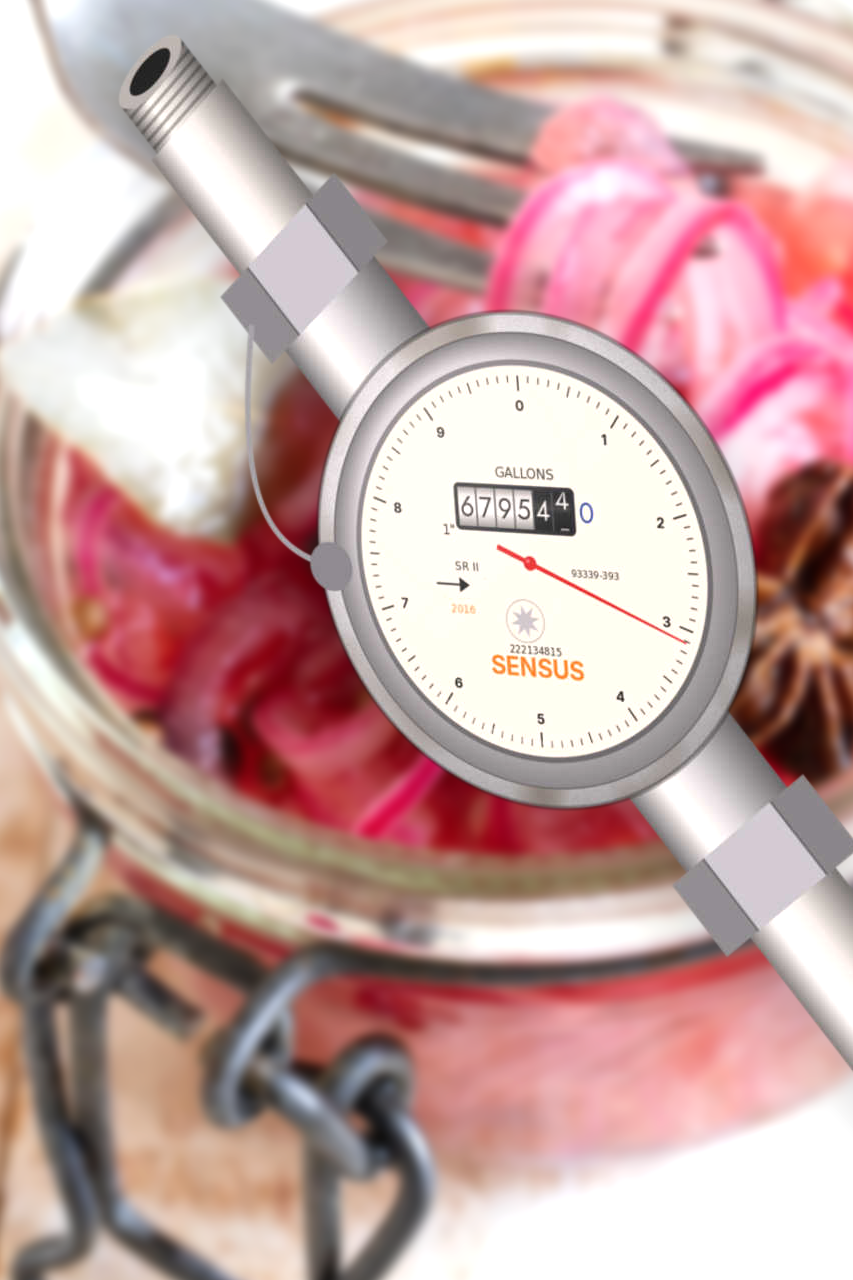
6795443.1 gal
